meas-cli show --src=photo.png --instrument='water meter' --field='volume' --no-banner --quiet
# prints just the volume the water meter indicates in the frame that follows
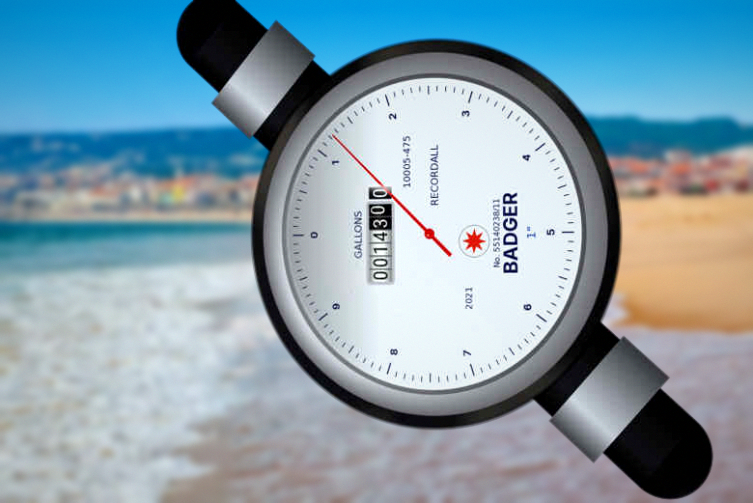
14301.2 gal
